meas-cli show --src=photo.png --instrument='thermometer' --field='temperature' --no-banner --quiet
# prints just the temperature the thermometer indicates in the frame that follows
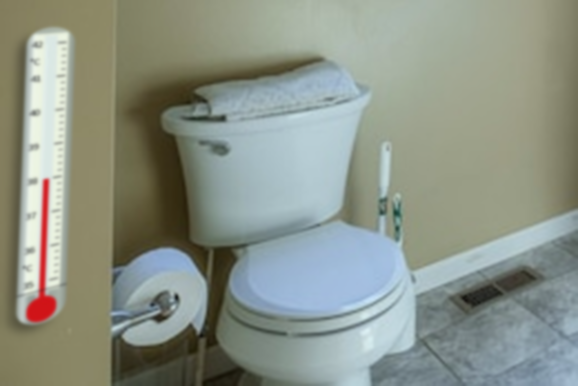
38 °C
